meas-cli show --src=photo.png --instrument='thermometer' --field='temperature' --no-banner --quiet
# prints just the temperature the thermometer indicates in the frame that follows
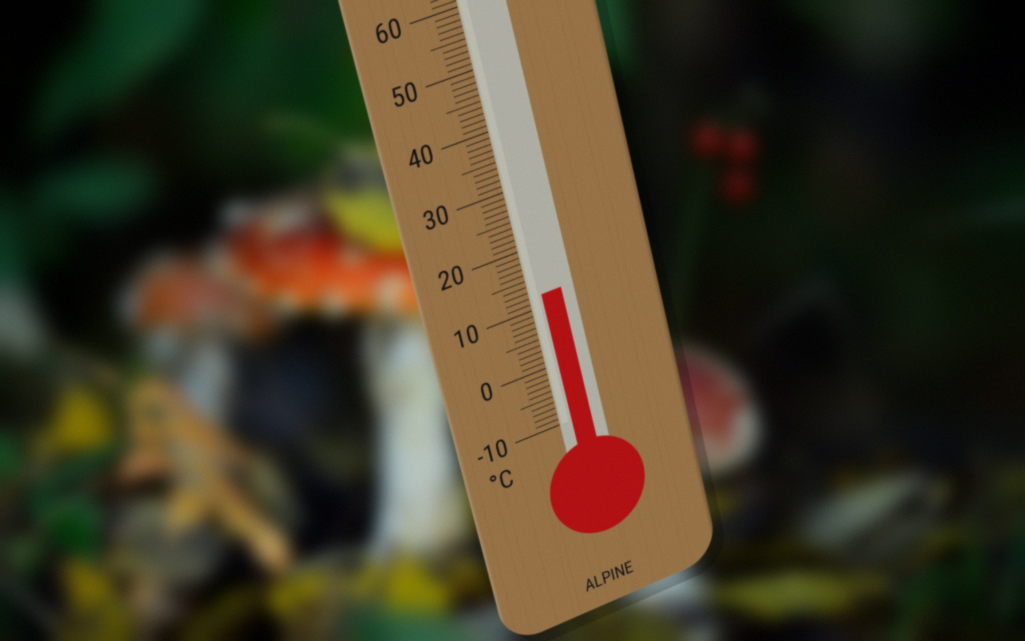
12 °C
